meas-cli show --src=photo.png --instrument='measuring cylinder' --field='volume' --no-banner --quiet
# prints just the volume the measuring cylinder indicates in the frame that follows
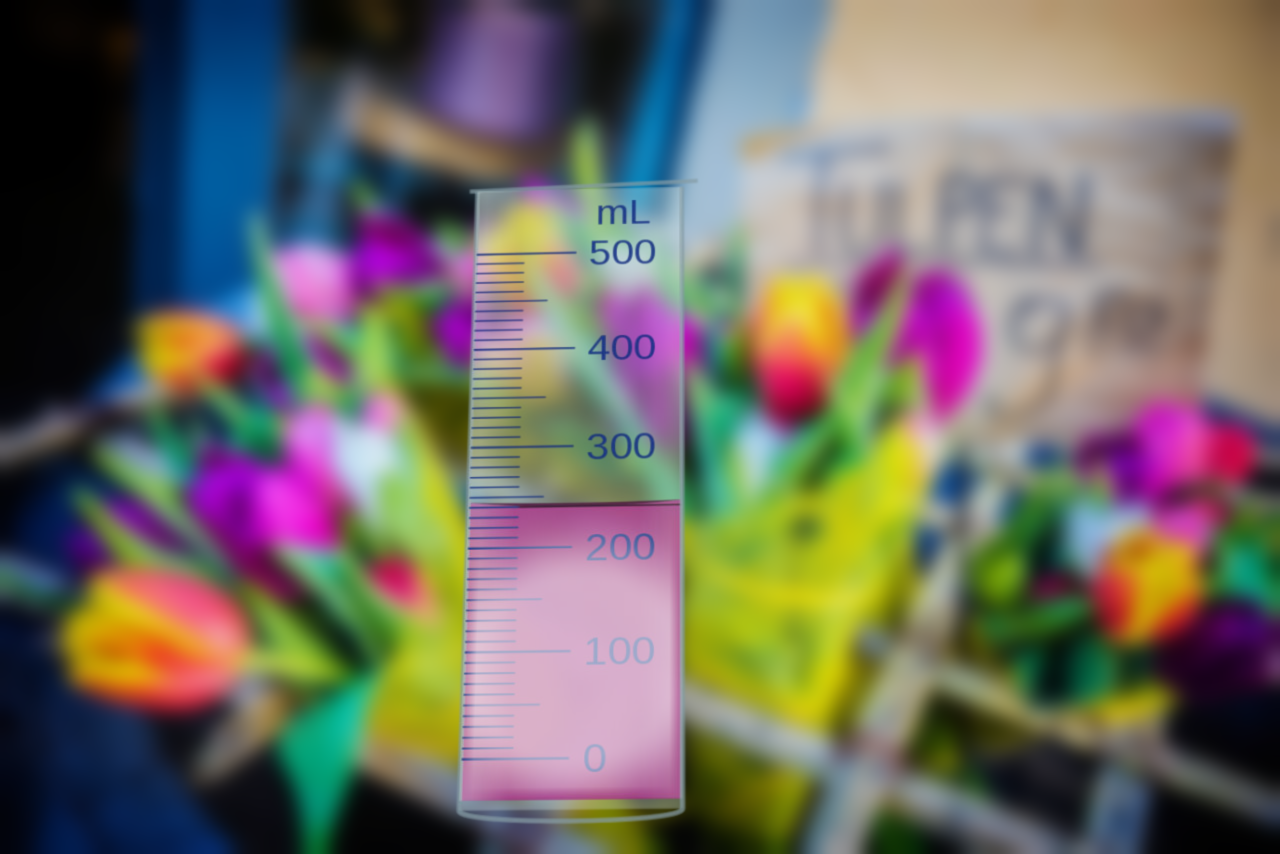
240 mL
